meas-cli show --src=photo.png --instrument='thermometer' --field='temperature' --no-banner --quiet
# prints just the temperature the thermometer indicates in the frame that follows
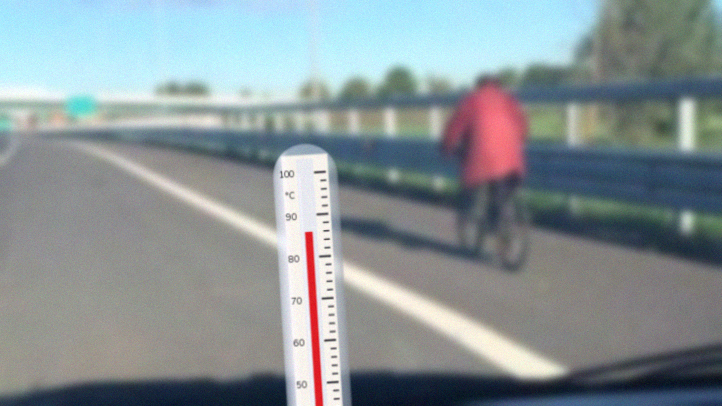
86 °C
